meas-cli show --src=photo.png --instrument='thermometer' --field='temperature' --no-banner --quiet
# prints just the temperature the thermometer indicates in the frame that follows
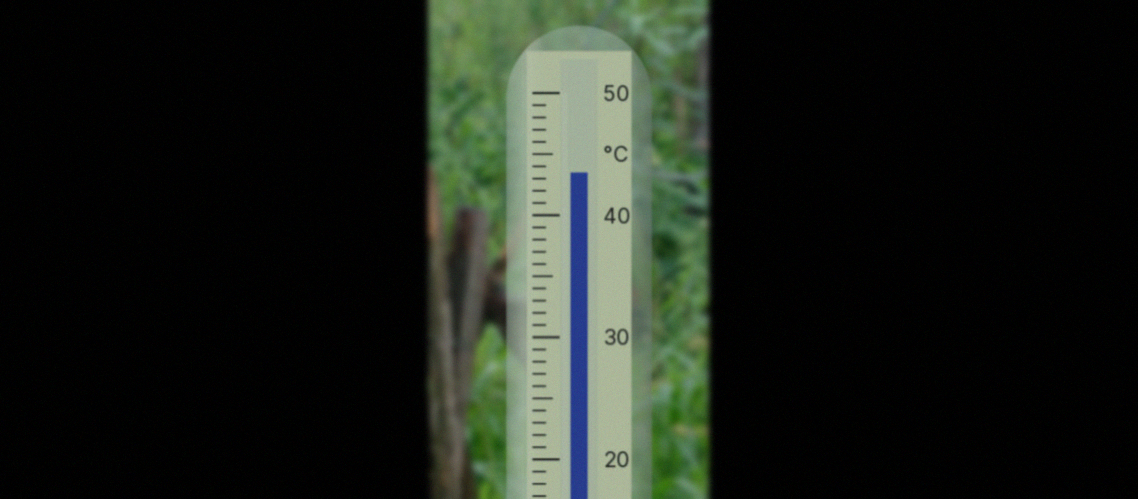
43.5 °C
